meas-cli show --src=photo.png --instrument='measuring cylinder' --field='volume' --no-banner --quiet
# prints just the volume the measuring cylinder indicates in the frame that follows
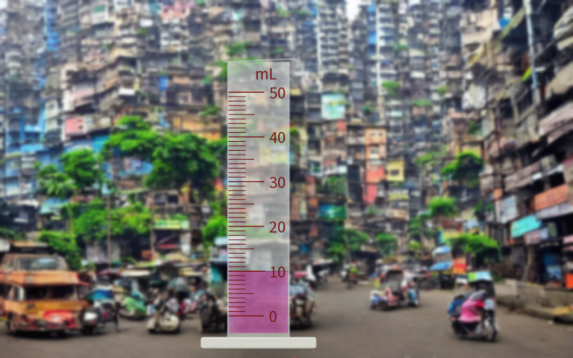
10 mL
